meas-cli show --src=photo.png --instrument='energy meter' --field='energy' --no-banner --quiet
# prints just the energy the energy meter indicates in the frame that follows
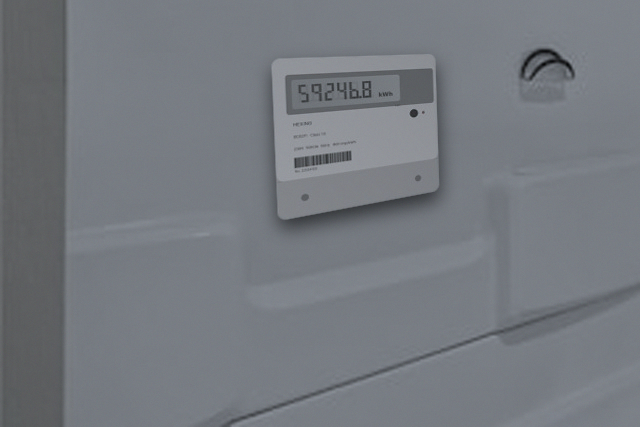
59246.8 kWh
